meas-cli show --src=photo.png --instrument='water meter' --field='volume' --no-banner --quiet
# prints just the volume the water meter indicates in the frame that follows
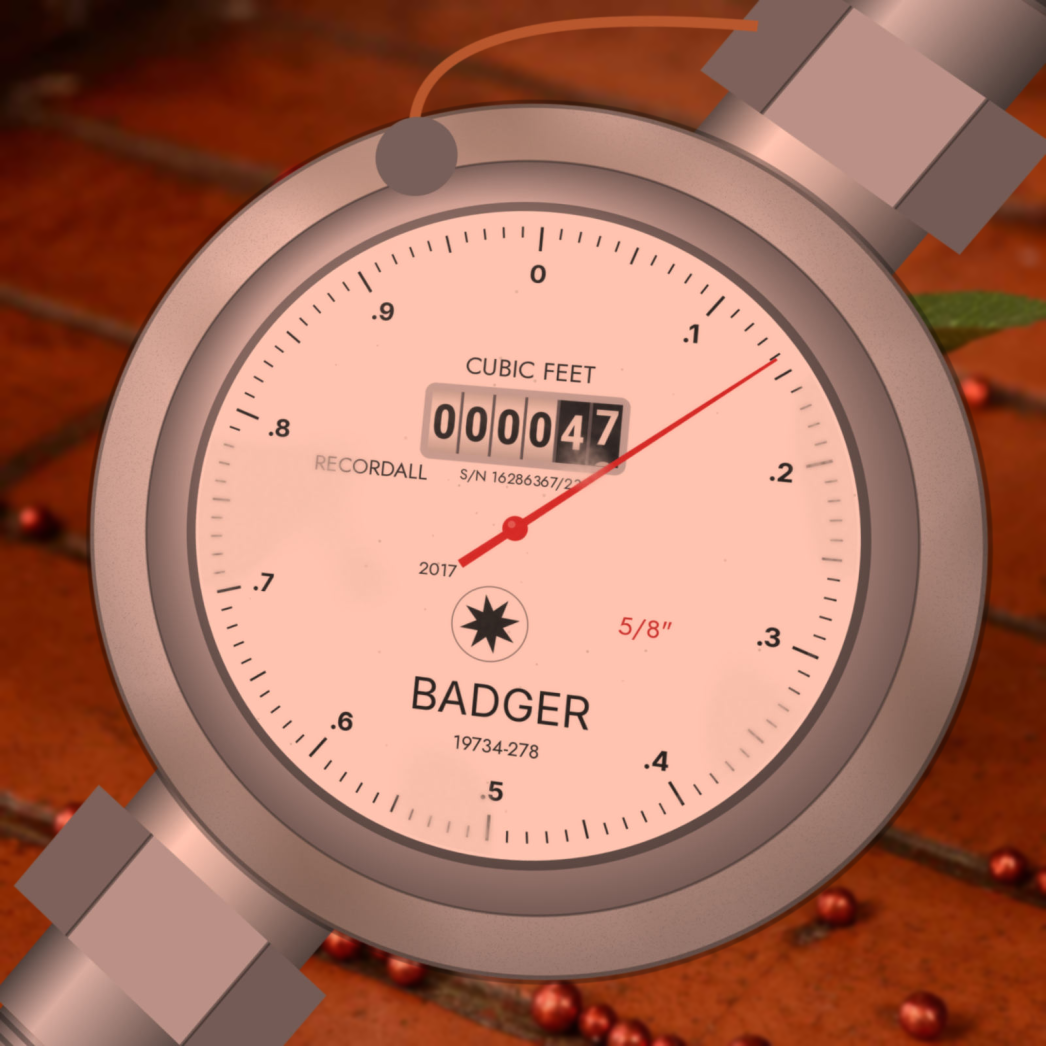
47.14 ft³
